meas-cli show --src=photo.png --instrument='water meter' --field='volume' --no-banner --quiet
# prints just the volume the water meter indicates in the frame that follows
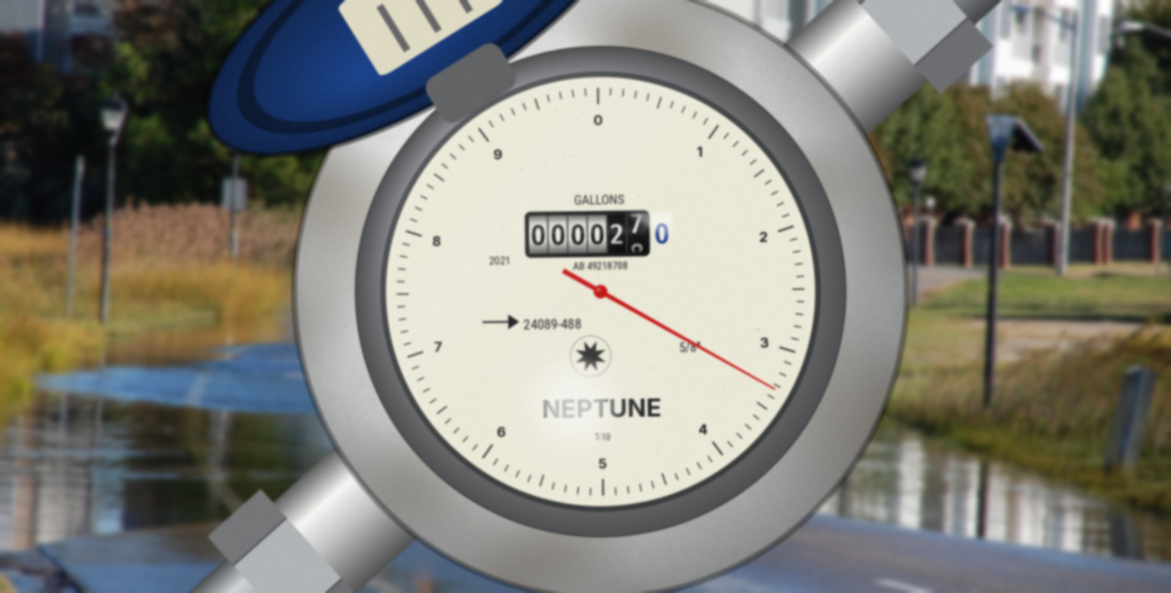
273.3 gal
